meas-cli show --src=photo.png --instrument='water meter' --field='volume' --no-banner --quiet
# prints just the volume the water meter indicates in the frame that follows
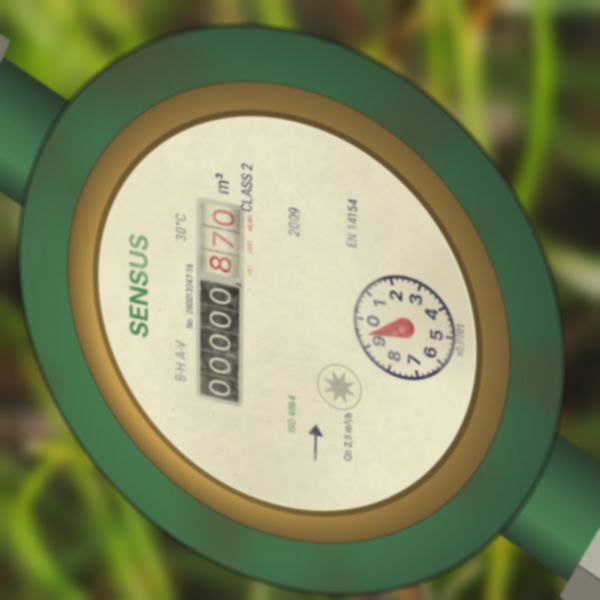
0.8699 m³
